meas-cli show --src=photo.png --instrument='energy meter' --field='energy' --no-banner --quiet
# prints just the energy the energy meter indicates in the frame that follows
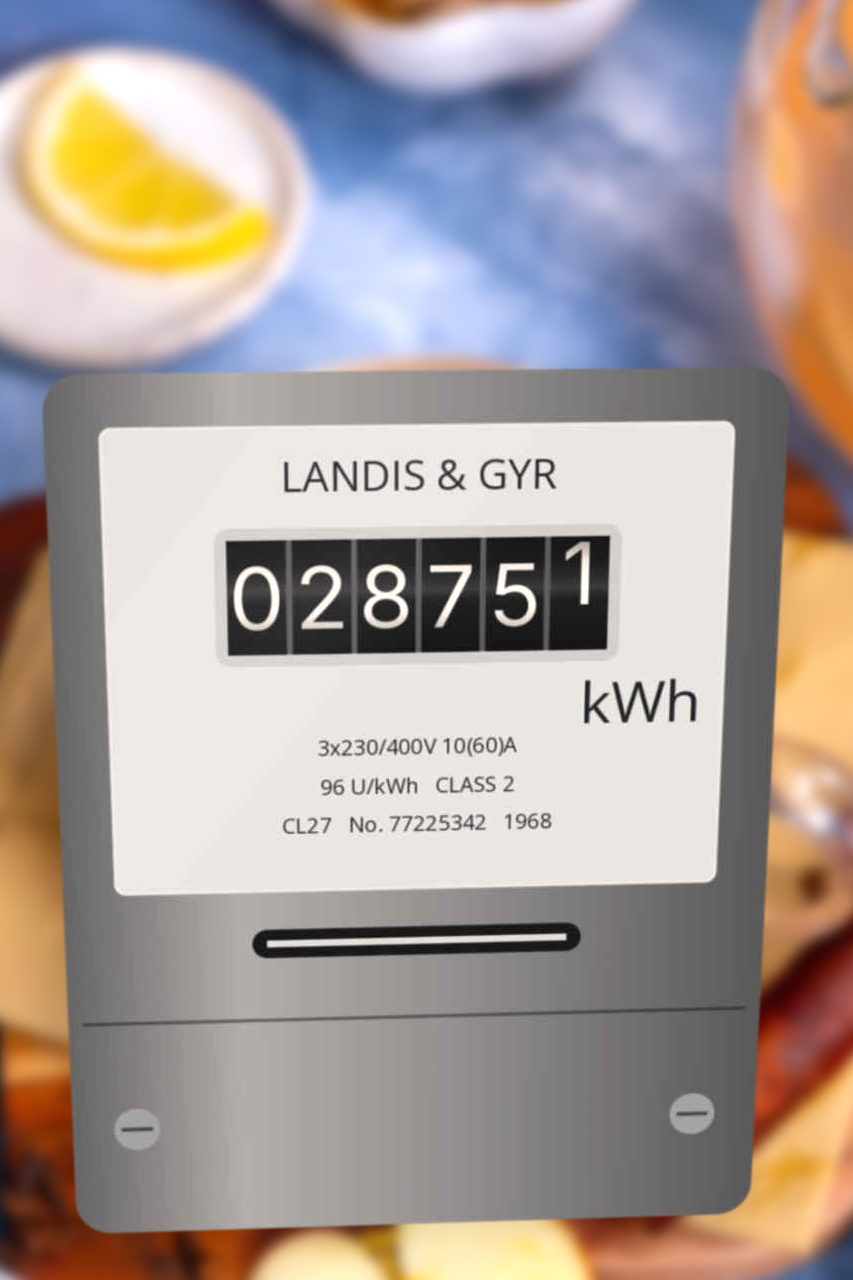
28751 kWh
